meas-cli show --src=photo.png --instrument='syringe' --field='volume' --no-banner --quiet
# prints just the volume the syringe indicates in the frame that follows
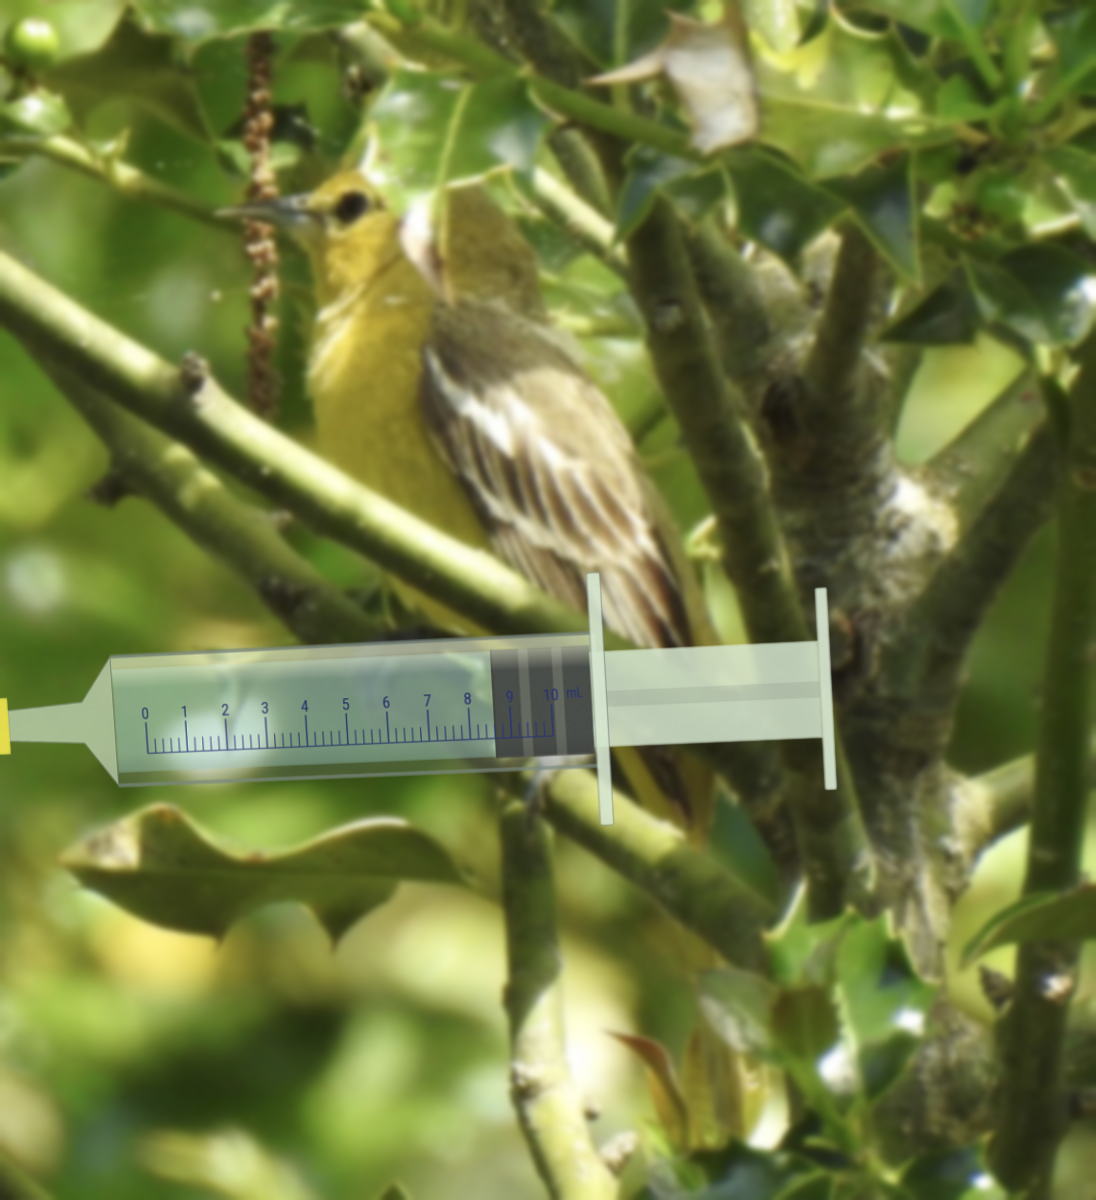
8.6 mL
